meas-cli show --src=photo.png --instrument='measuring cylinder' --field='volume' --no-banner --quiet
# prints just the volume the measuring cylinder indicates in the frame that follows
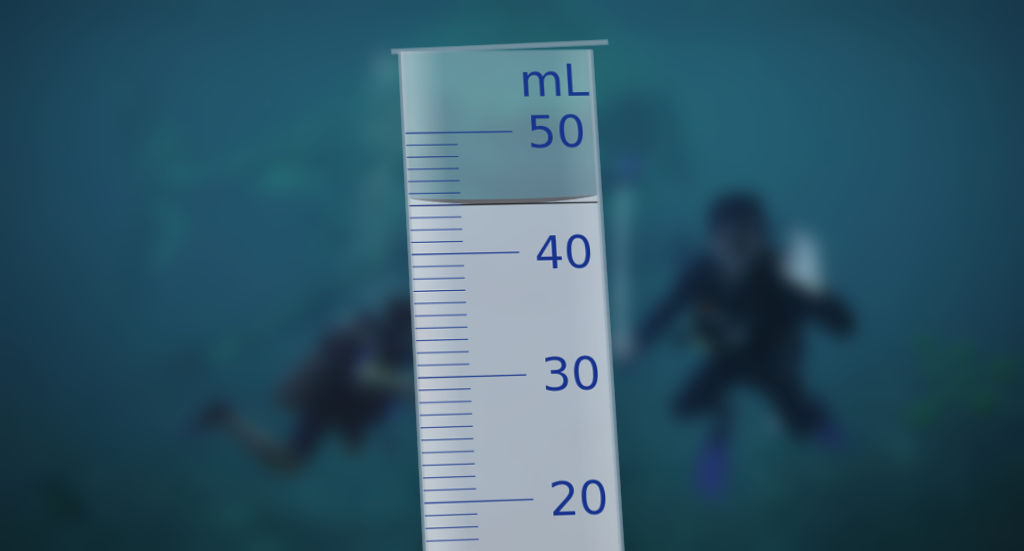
44 mL
